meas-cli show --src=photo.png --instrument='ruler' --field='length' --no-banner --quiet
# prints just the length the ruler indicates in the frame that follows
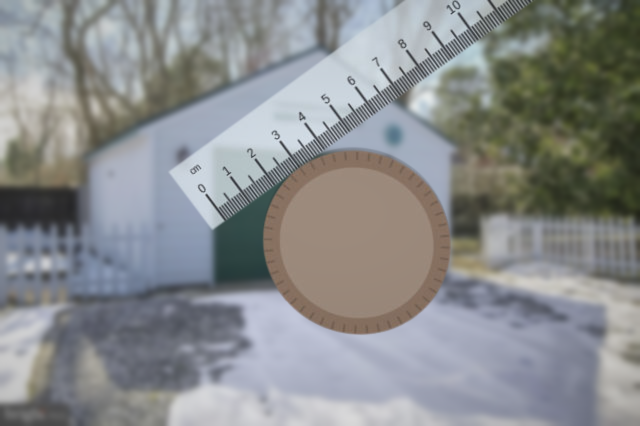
6 cm
